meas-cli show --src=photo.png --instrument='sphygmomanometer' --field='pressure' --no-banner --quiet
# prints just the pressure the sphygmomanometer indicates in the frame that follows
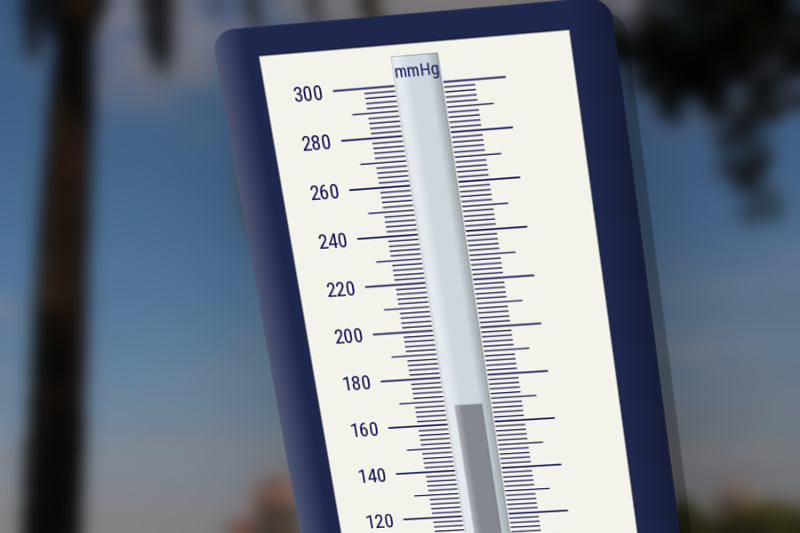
168 mmHg
